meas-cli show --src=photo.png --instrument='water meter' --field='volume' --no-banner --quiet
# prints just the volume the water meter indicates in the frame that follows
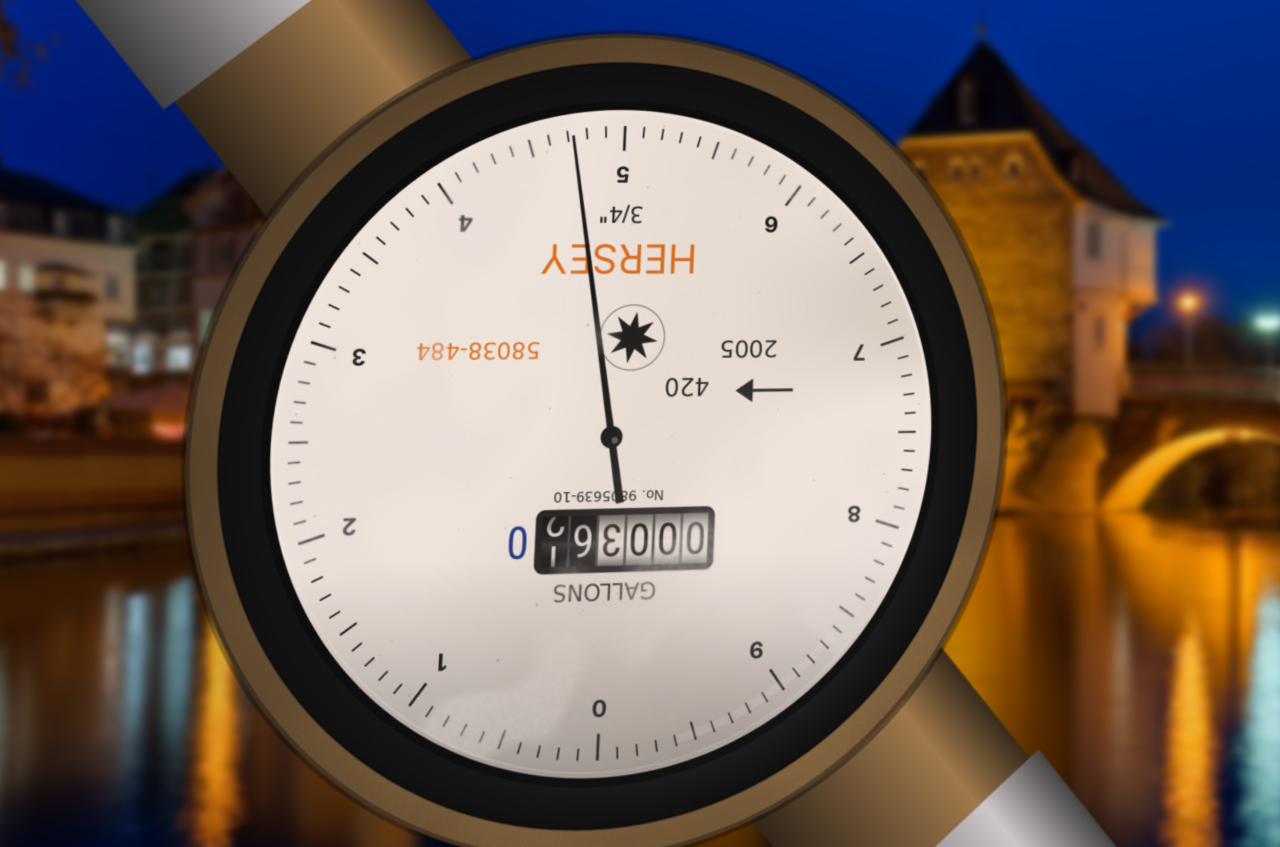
3614.7 gal
